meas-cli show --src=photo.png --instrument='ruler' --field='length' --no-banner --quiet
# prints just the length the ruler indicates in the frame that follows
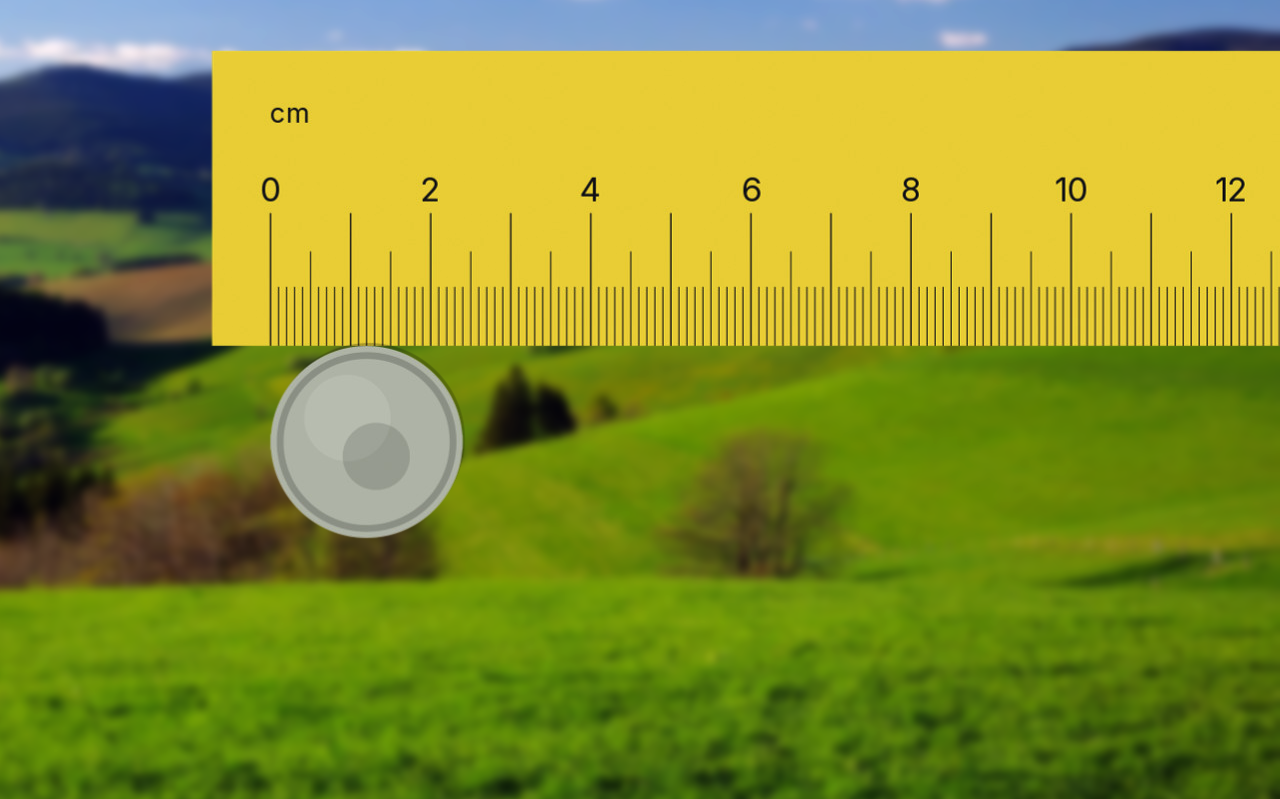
2.4 cm
